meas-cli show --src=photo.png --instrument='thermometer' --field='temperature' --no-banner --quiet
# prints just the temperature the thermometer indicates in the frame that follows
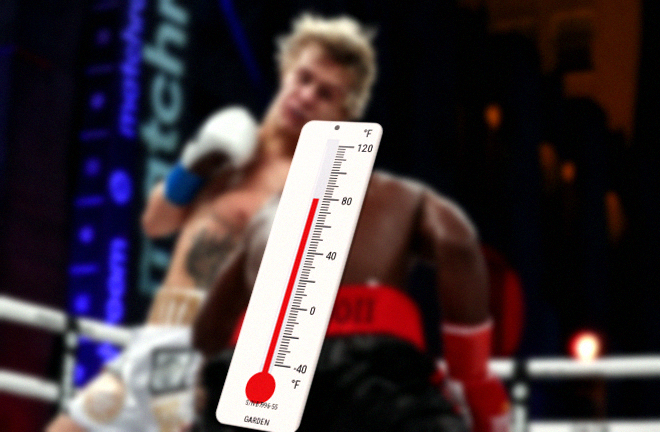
80 °F
